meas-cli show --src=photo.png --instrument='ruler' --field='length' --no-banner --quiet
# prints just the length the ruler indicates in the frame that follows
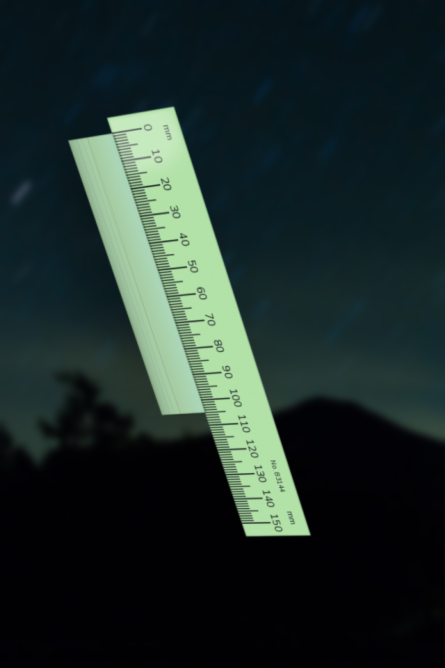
105 mm
